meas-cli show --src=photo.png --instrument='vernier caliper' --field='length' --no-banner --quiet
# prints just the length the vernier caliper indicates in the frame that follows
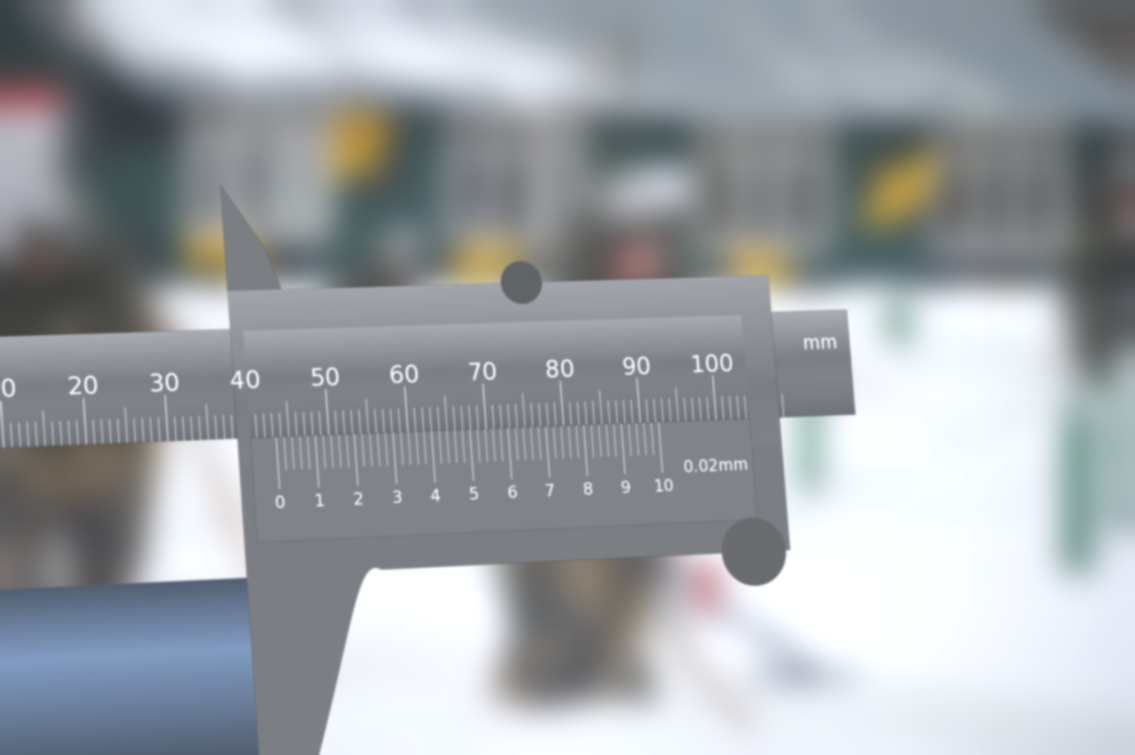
43.4 mm
